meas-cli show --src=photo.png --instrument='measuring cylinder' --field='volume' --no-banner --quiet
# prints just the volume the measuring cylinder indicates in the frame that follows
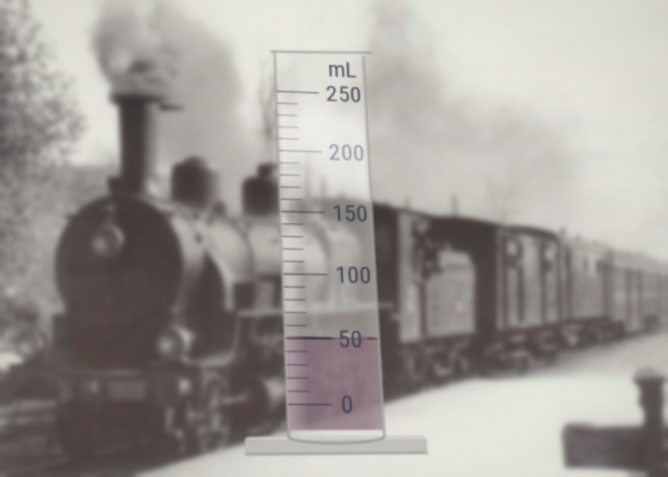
50 mL
